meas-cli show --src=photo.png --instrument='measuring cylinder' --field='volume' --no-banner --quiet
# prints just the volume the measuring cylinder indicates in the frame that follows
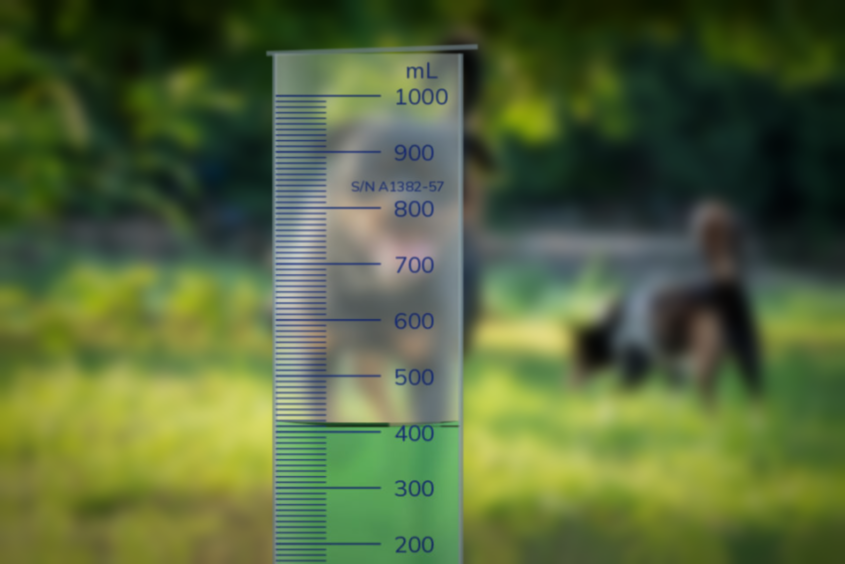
410 mL
